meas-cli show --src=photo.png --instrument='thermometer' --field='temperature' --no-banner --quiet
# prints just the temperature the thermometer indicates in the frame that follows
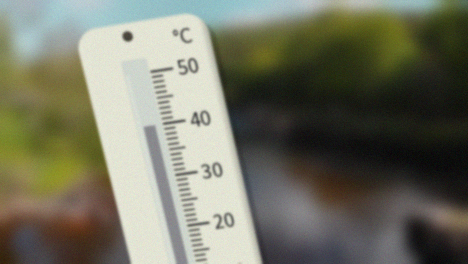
40 °C
